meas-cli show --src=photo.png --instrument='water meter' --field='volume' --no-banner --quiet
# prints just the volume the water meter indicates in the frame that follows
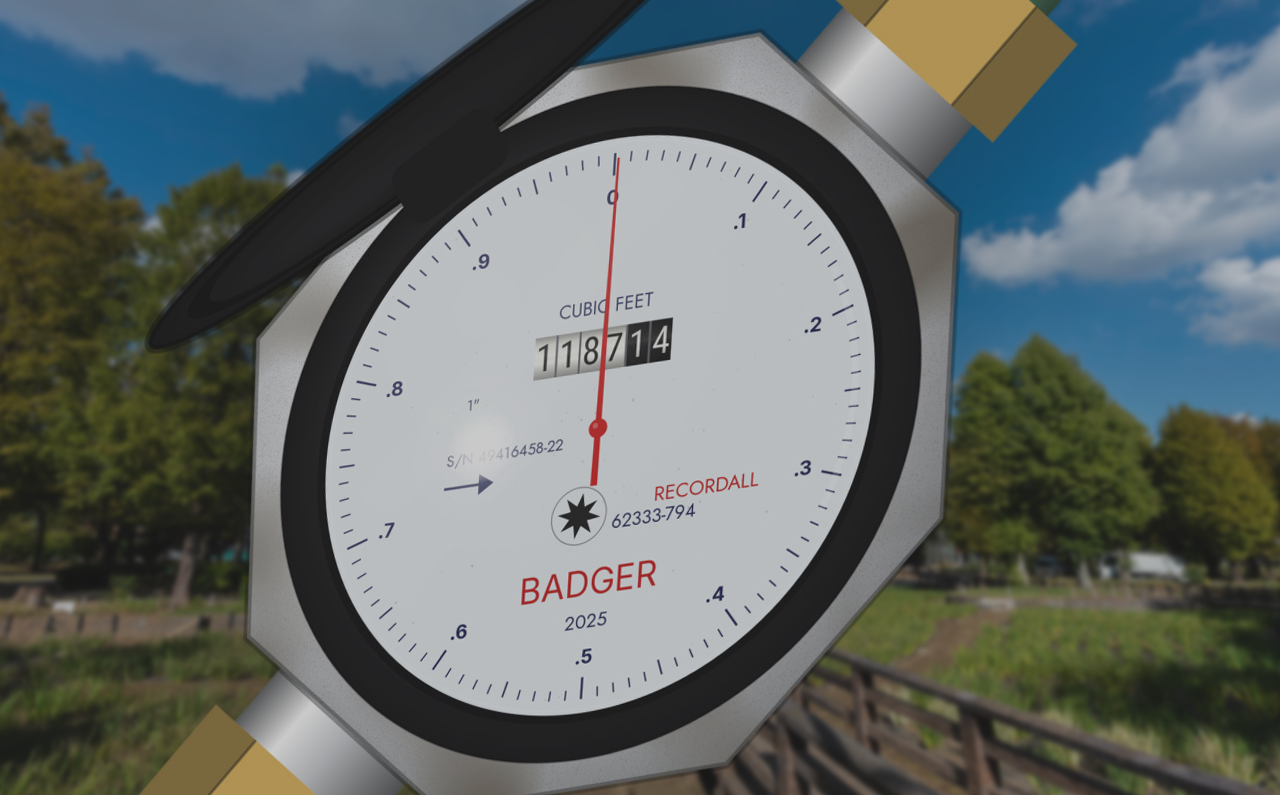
118714.00 ft³
